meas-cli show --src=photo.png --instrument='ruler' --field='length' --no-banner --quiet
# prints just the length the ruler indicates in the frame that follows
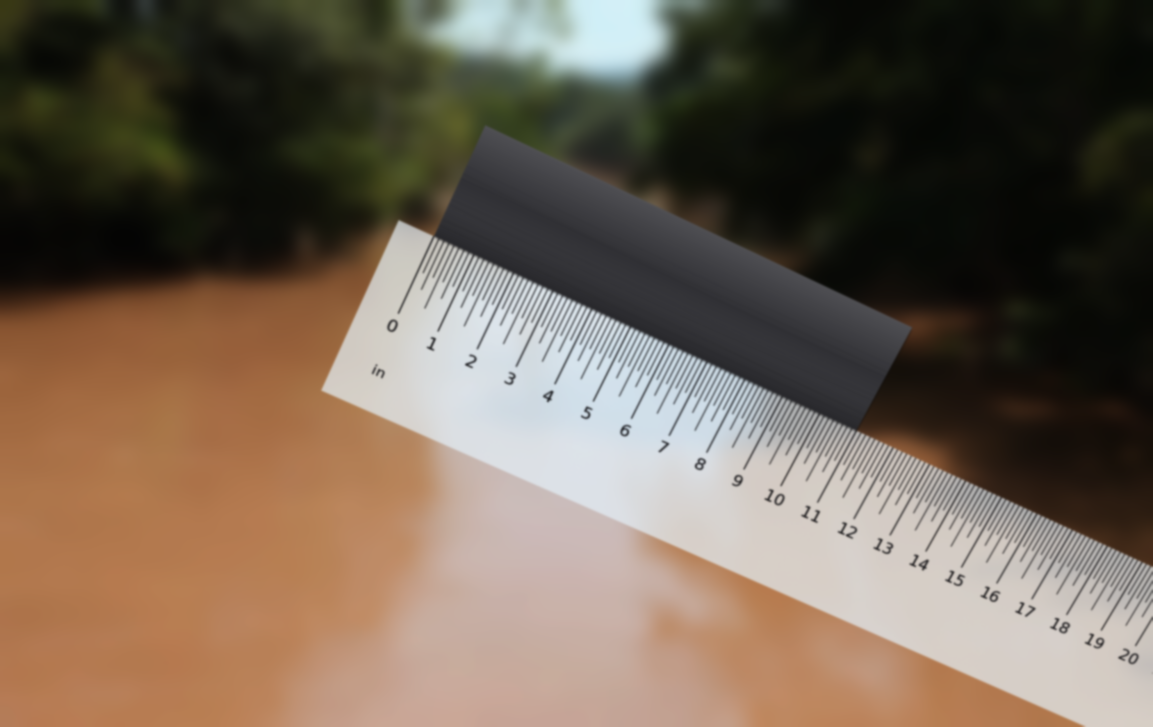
11 in
